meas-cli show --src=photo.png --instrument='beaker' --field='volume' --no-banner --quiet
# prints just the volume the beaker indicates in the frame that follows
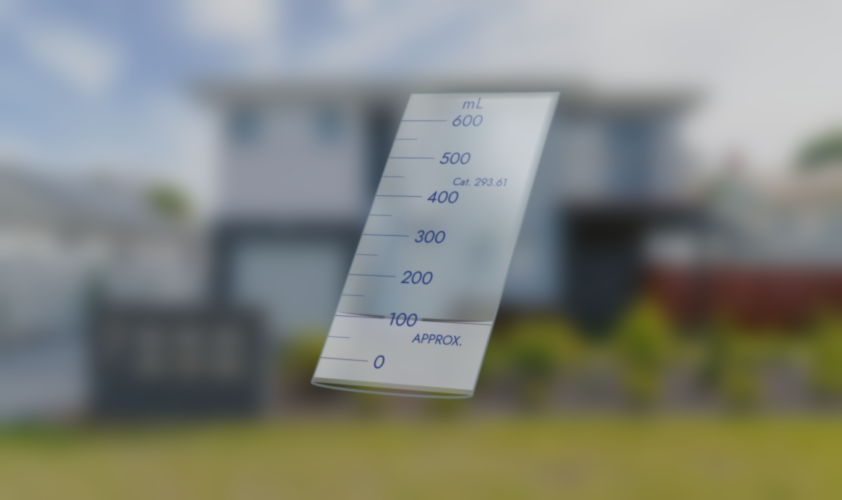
100 mL
